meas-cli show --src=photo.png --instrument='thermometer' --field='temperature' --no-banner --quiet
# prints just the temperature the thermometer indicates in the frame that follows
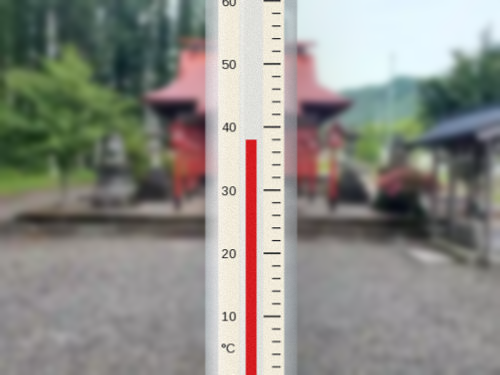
38 °C
